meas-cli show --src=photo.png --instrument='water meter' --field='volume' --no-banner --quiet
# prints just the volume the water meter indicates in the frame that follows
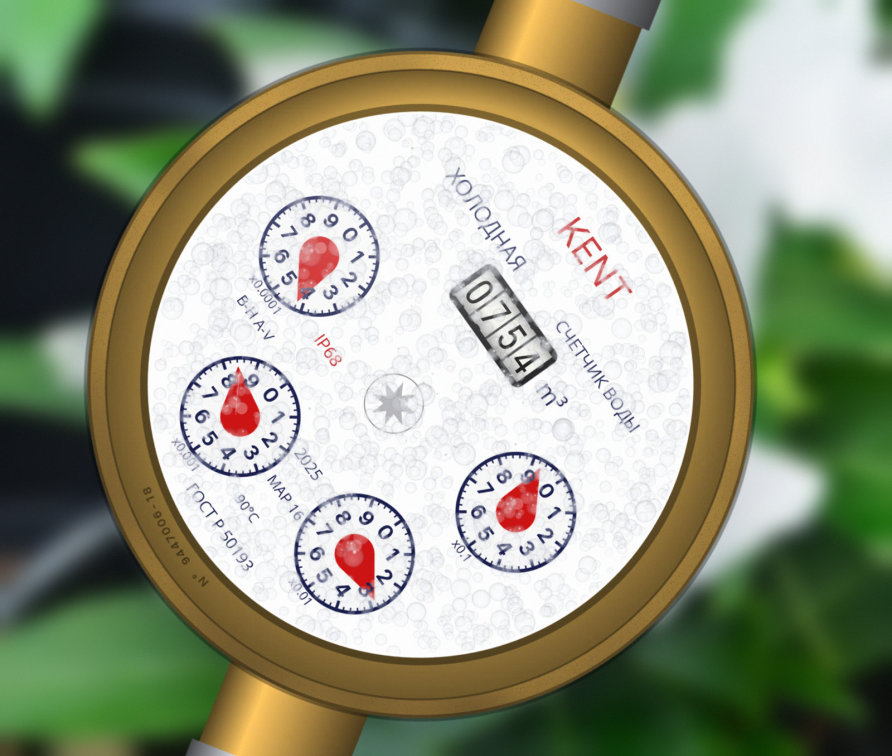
753.9284 m³
